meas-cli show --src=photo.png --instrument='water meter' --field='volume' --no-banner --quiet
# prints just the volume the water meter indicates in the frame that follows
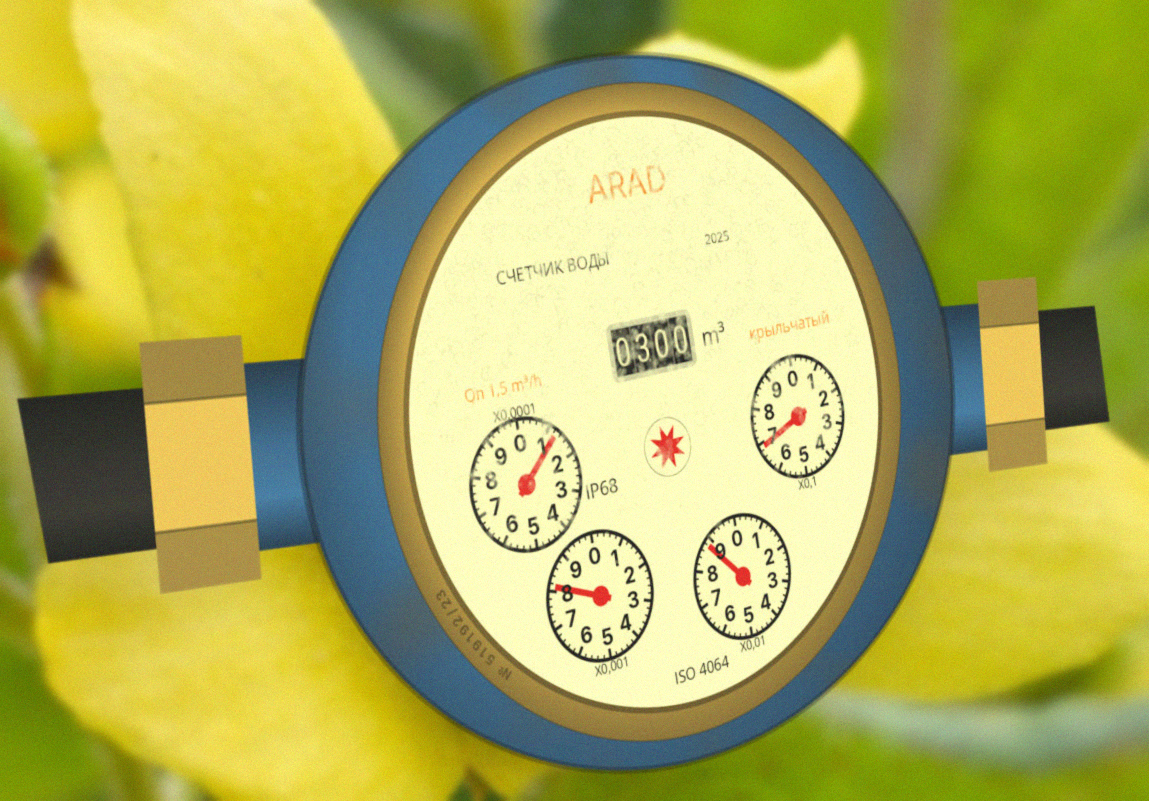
300.6881 m³
